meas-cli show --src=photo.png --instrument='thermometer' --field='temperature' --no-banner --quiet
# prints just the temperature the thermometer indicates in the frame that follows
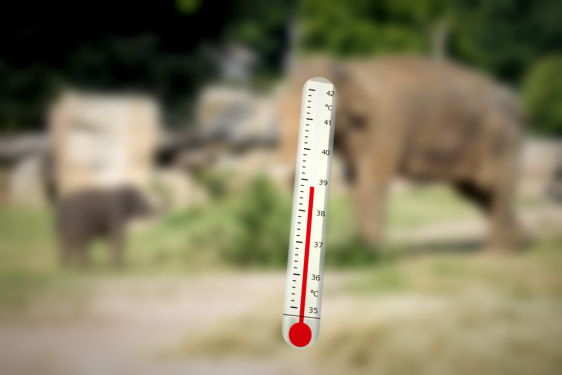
38.8 °C
